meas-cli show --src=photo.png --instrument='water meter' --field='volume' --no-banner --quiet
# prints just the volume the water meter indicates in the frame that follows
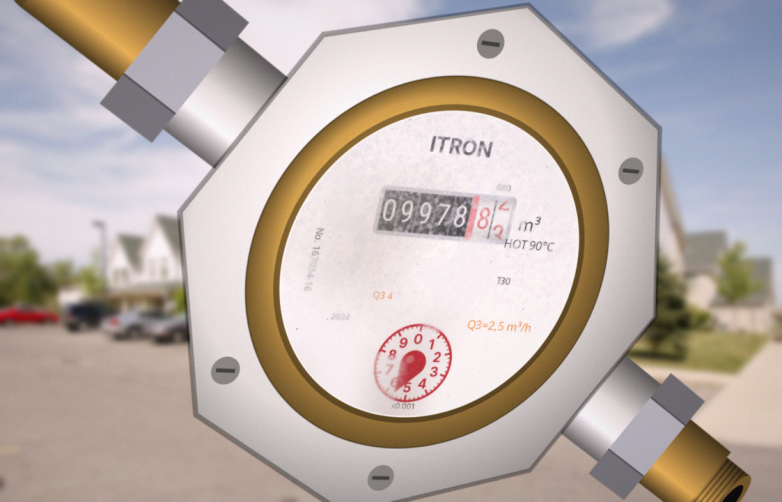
9978.825 m³
